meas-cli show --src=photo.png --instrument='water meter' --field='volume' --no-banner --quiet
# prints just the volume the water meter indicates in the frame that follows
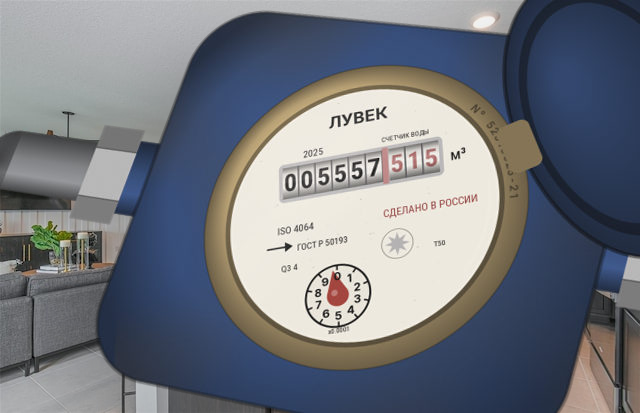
5557.5149 m³
